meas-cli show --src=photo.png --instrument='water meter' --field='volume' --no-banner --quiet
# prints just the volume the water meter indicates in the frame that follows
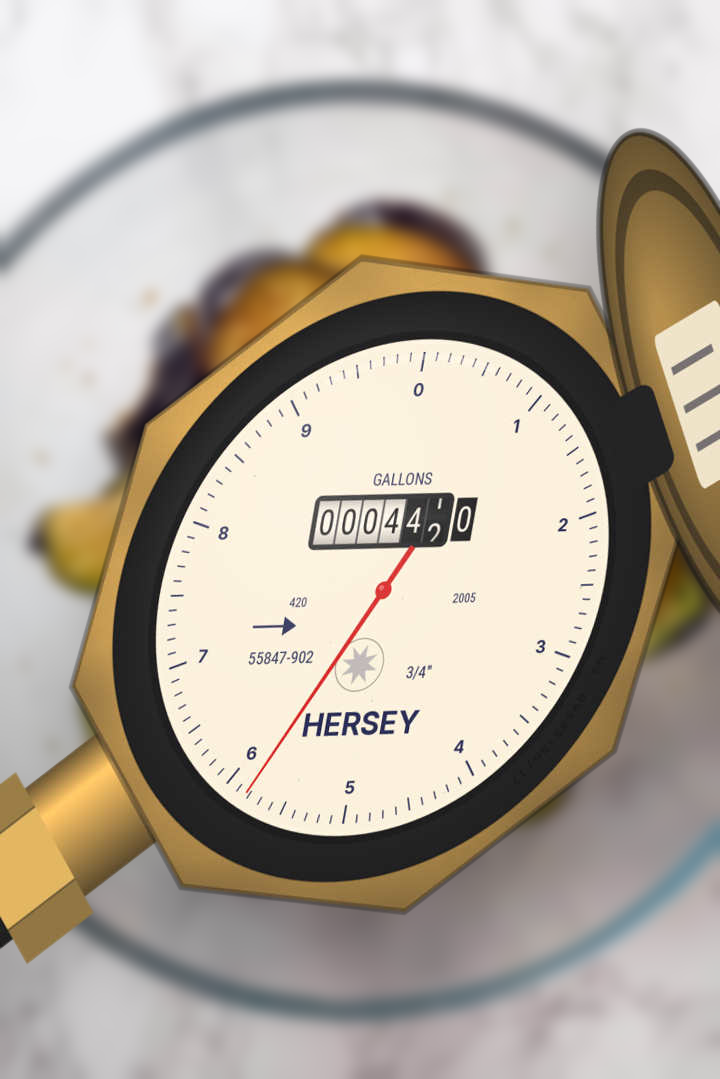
4415.8 gal
